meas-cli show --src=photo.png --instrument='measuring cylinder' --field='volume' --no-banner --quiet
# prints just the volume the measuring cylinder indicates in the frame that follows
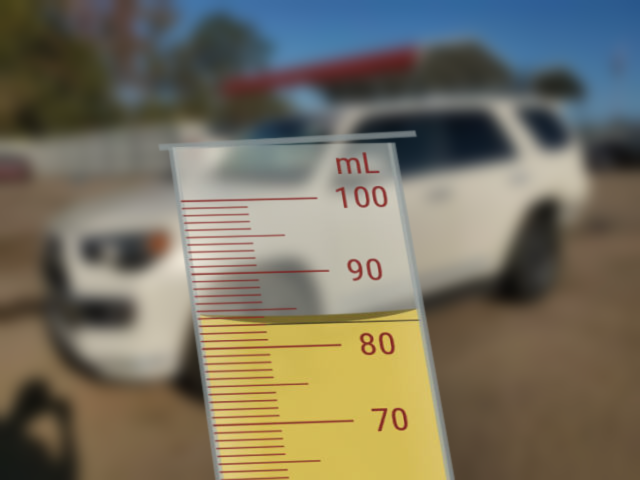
83 mL
